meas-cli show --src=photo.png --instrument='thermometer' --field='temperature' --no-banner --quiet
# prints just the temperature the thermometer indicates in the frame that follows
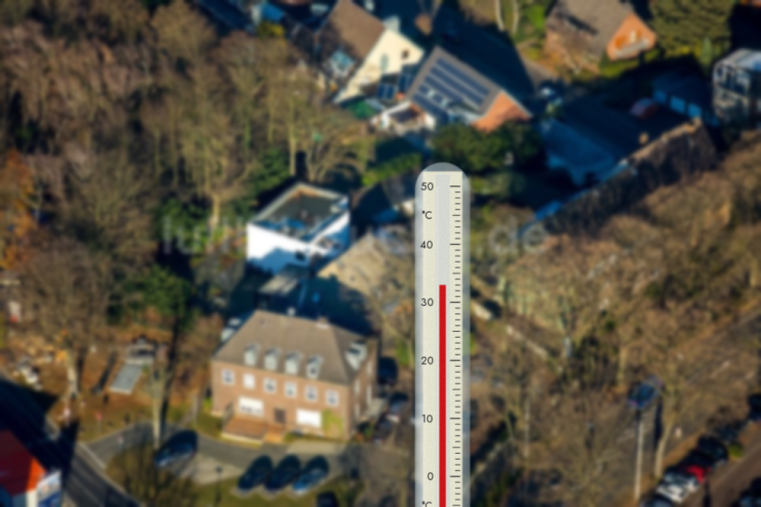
33 °C
